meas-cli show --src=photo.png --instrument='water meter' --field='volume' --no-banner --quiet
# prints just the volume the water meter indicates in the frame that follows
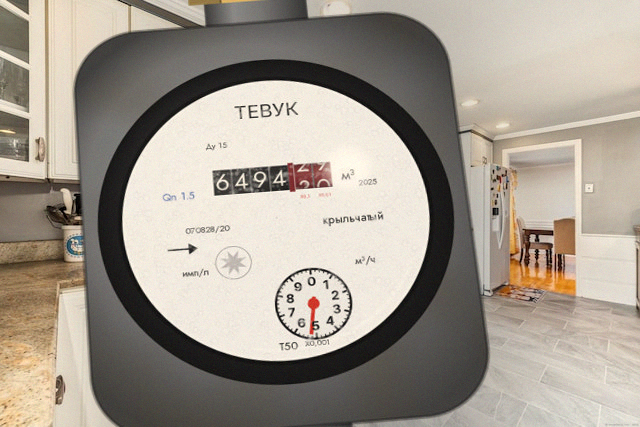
6494.295 m³
